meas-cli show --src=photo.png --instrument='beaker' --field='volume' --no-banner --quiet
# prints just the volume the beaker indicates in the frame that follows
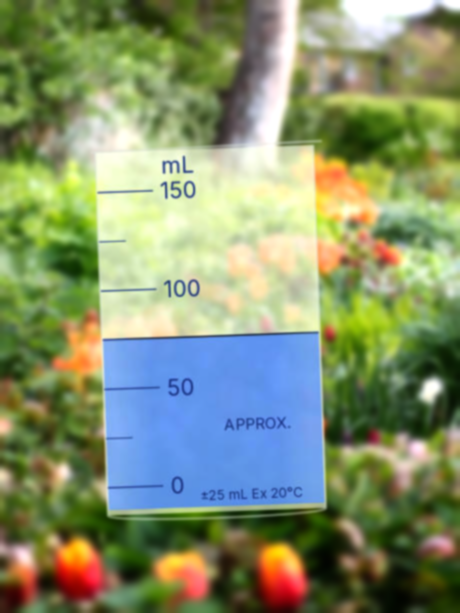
75 mL
